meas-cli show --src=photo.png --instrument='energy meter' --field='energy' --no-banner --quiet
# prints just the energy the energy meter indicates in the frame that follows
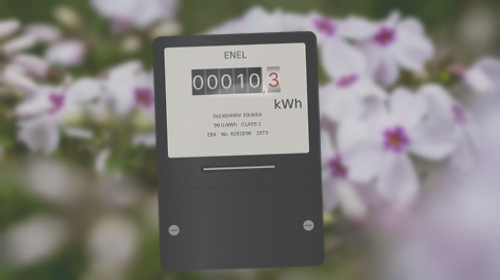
10.3 kWh
